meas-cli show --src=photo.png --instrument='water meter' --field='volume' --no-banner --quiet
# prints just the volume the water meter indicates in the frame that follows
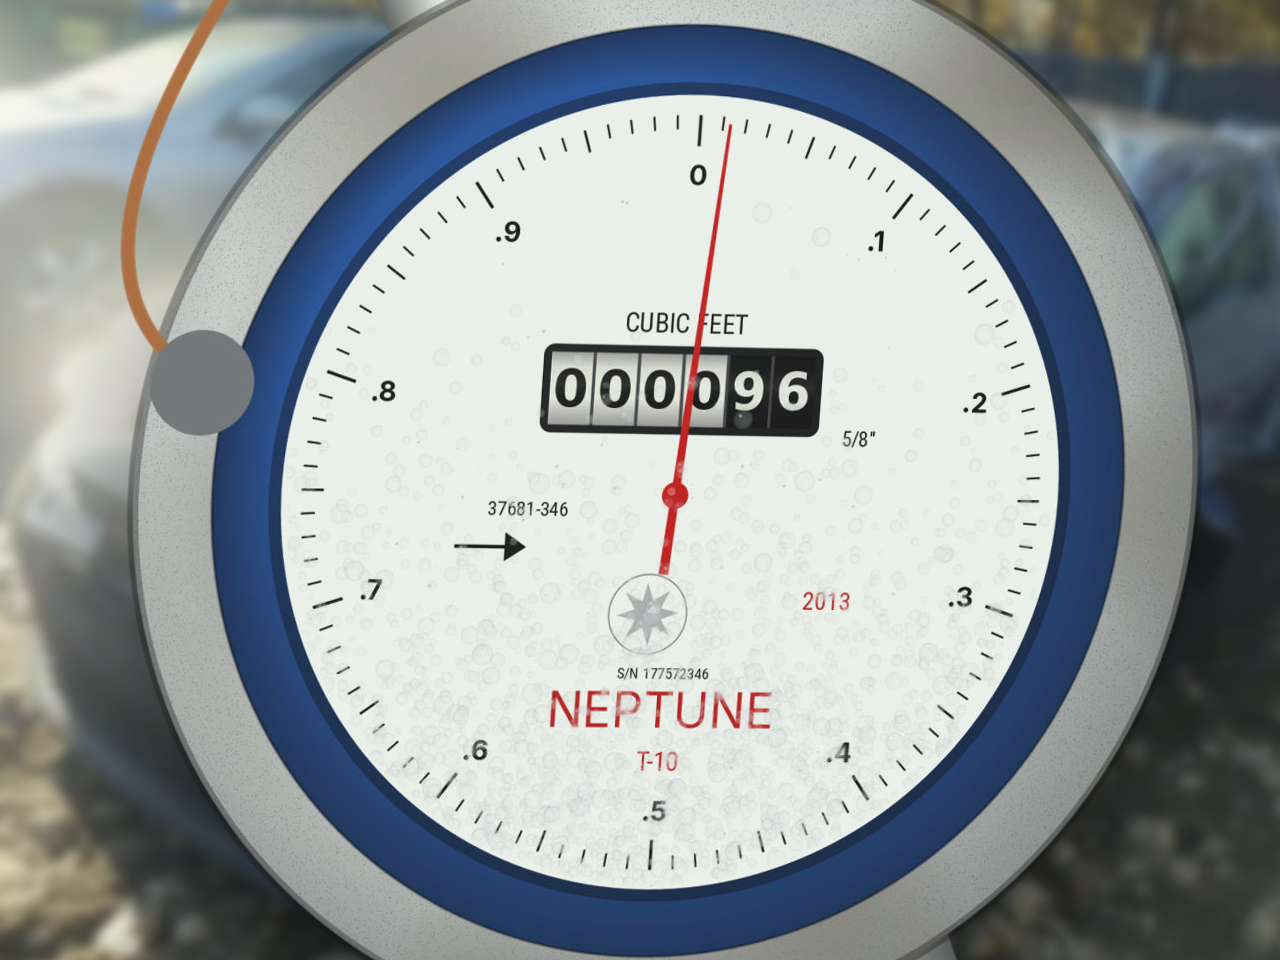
96.01 ft³
